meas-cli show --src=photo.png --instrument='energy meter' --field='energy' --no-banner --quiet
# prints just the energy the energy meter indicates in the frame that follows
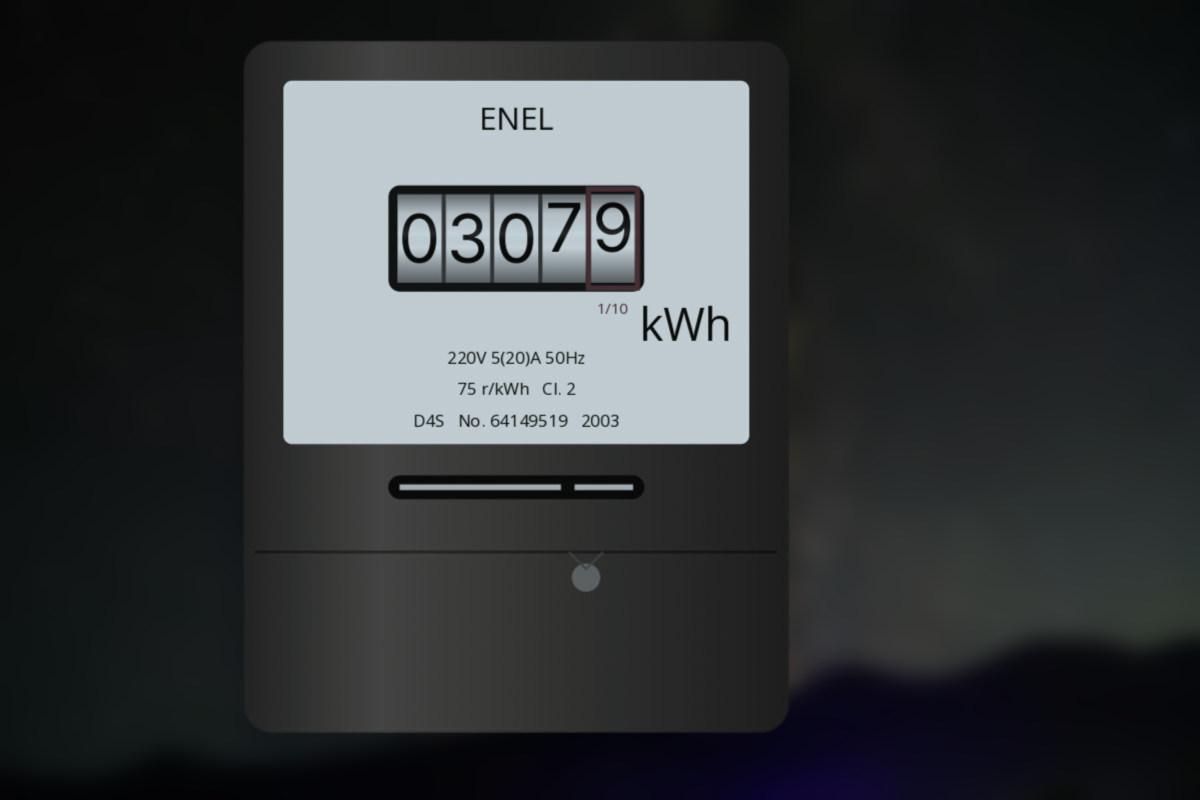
307.9 kWh
